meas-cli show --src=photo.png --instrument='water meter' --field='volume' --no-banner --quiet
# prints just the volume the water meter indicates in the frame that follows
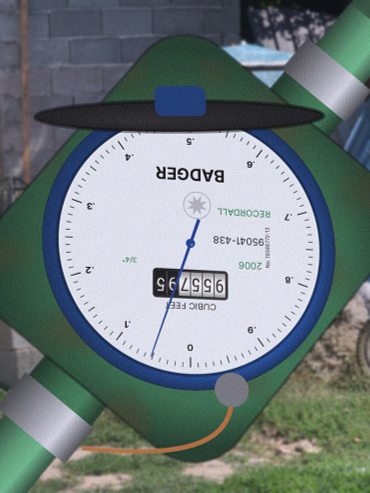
955795.05 ft³
